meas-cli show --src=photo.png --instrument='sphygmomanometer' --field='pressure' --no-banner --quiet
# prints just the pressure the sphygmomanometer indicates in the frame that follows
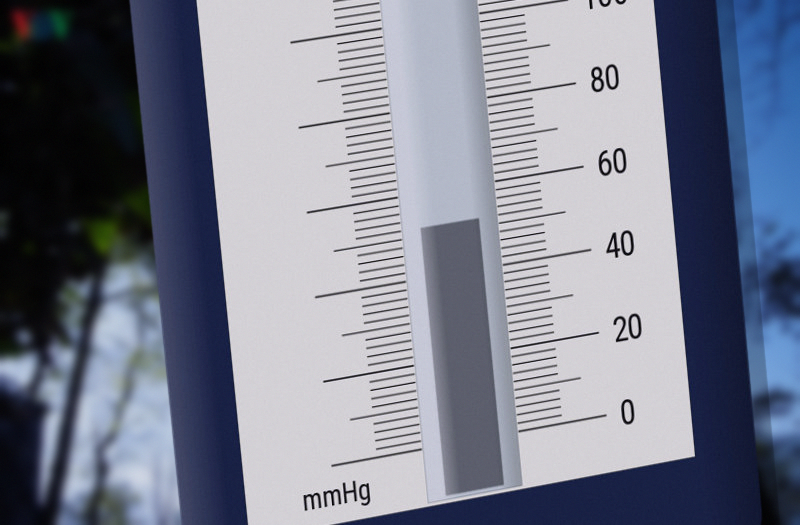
52 mmHg
